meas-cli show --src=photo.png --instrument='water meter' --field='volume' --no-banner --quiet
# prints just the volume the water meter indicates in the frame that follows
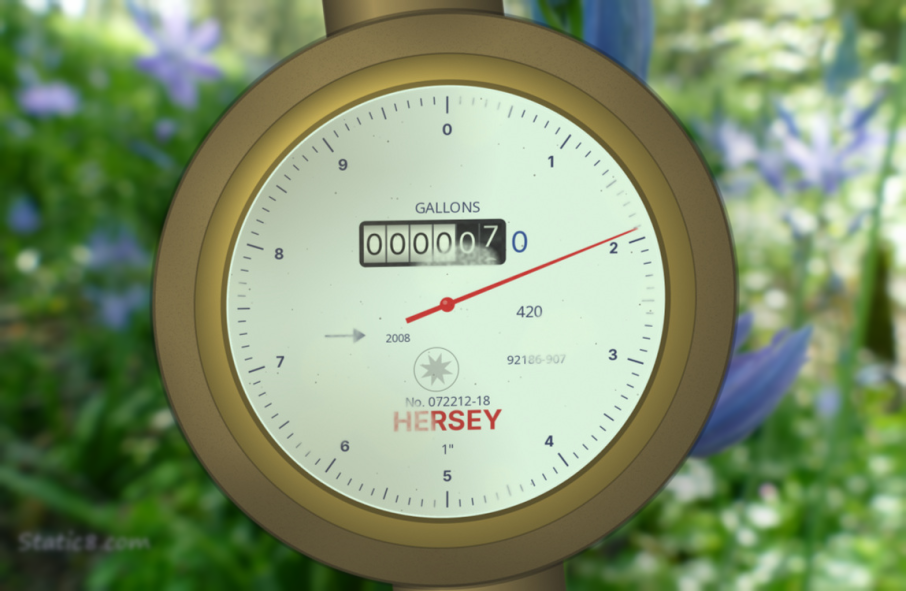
71.9 gal
